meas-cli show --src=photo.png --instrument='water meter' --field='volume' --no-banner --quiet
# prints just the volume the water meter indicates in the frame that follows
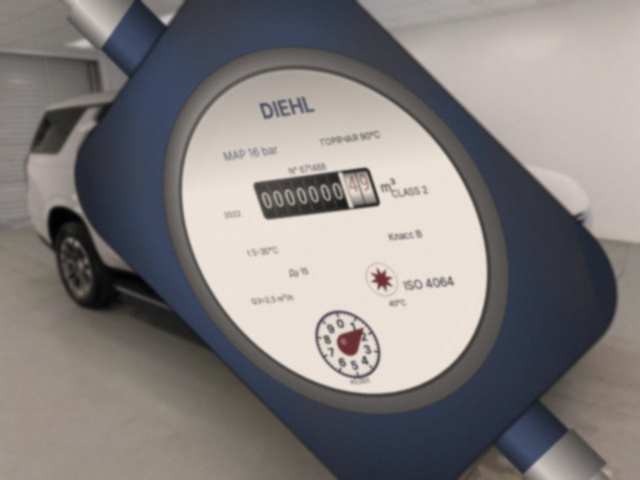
0.491 m³
